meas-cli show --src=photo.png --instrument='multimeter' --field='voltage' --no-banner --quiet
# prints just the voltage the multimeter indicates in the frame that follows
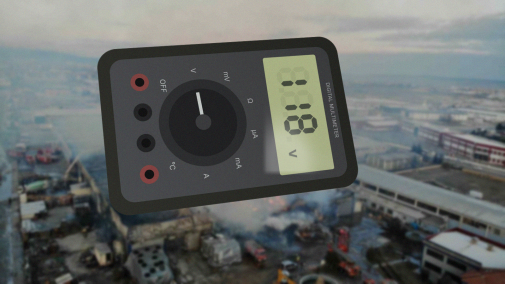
118 V
